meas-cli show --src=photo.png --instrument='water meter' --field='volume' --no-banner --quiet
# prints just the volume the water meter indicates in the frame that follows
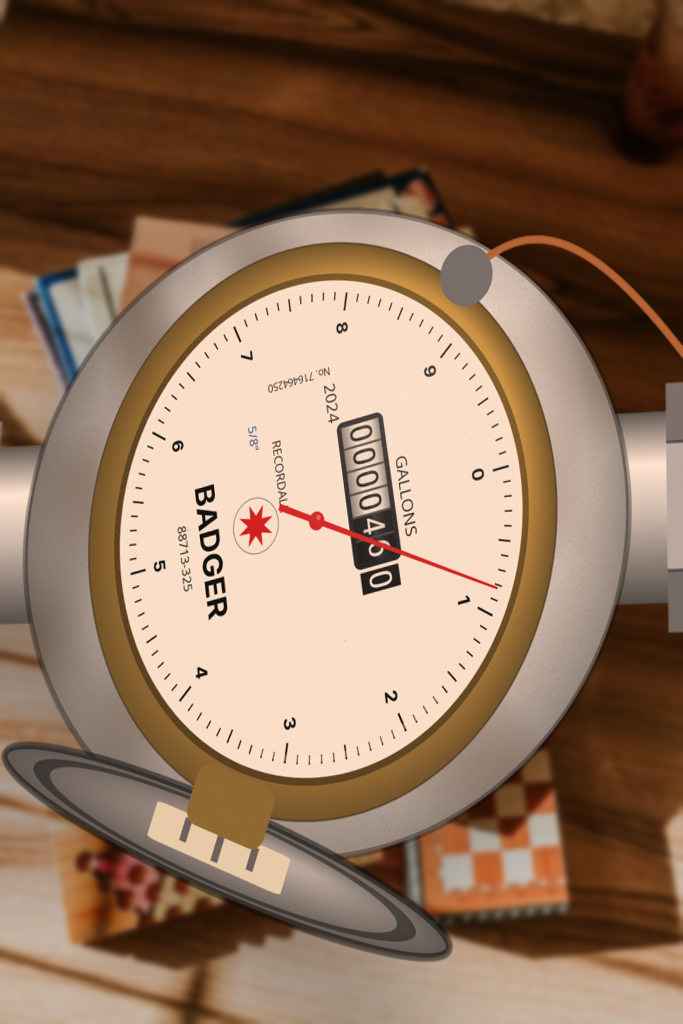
460.8 gal
